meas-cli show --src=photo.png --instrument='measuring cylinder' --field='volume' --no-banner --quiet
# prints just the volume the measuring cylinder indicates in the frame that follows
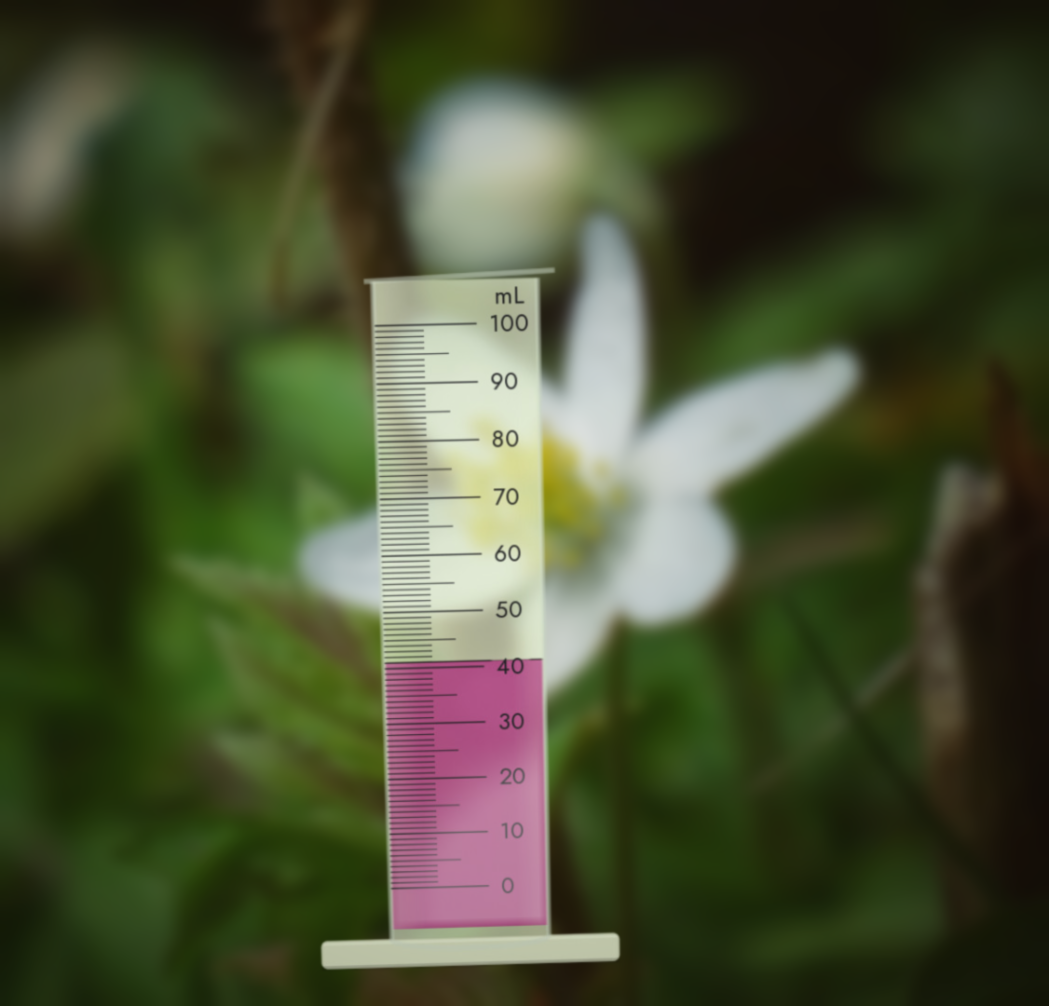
41 mL
